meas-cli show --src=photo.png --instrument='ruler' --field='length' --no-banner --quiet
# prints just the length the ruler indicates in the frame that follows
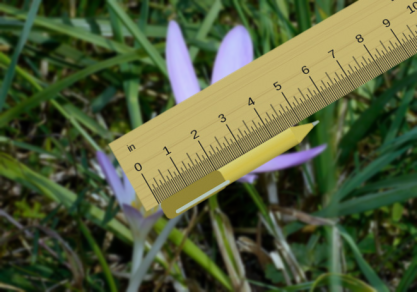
5.5 in
